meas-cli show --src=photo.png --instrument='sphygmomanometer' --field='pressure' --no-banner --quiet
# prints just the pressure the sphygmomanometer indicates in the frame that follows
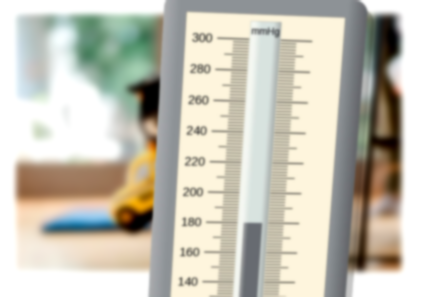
180 mmHg
